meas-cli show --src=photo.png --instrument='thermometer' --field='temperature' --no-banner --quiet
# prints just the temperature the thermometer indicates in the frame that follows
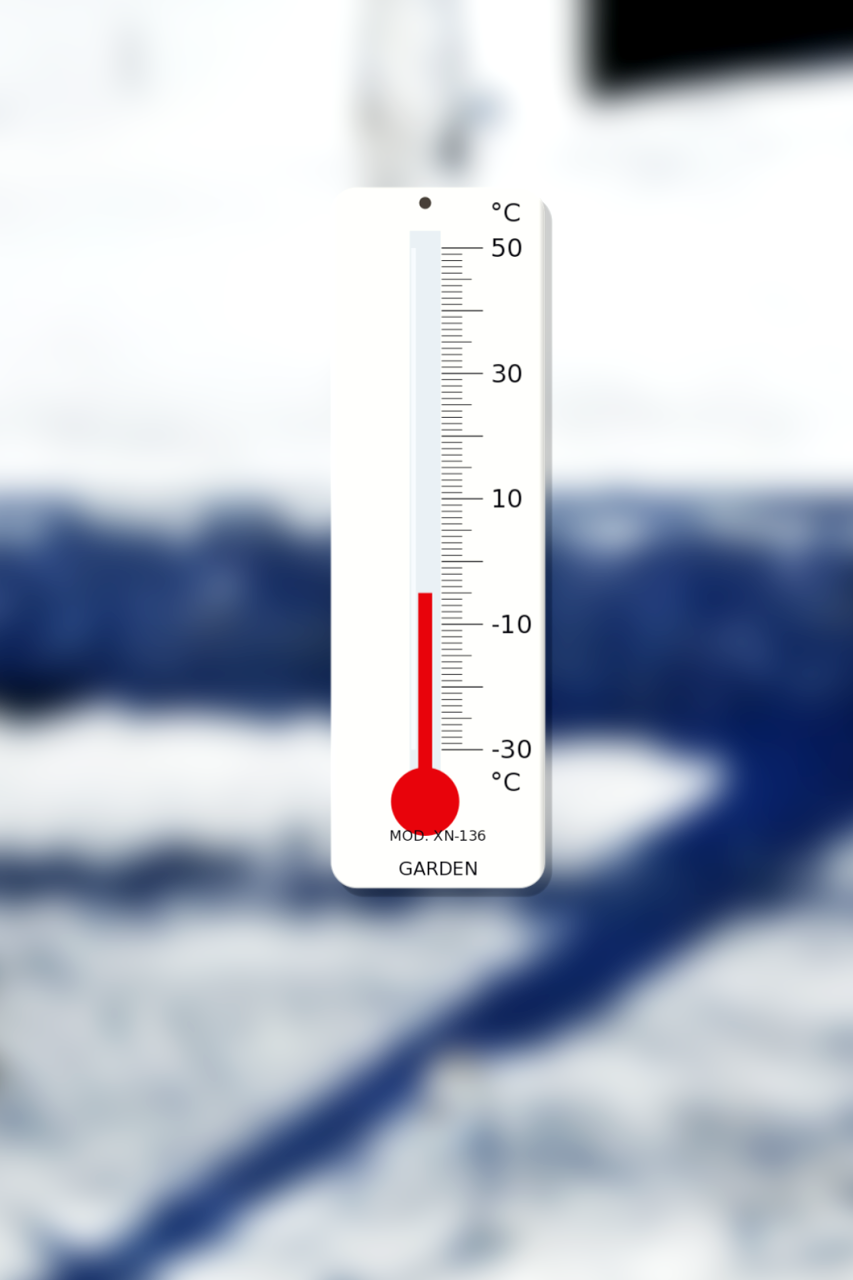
-5 °C
